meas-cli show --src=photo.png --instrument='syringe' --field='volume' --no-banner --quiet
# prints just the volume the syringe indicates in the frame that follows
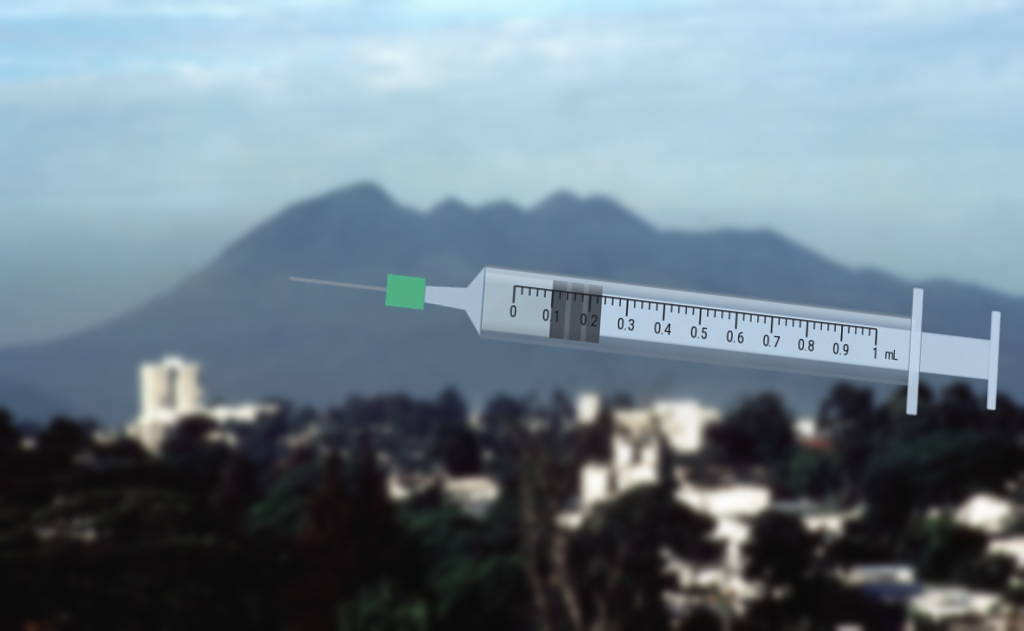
0.1 mL
